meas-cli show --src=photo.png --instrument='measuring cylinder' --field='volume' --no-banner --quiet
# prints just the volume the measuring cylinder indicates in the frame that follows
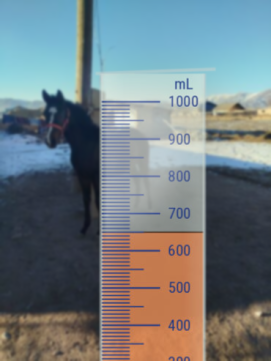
650 mL
